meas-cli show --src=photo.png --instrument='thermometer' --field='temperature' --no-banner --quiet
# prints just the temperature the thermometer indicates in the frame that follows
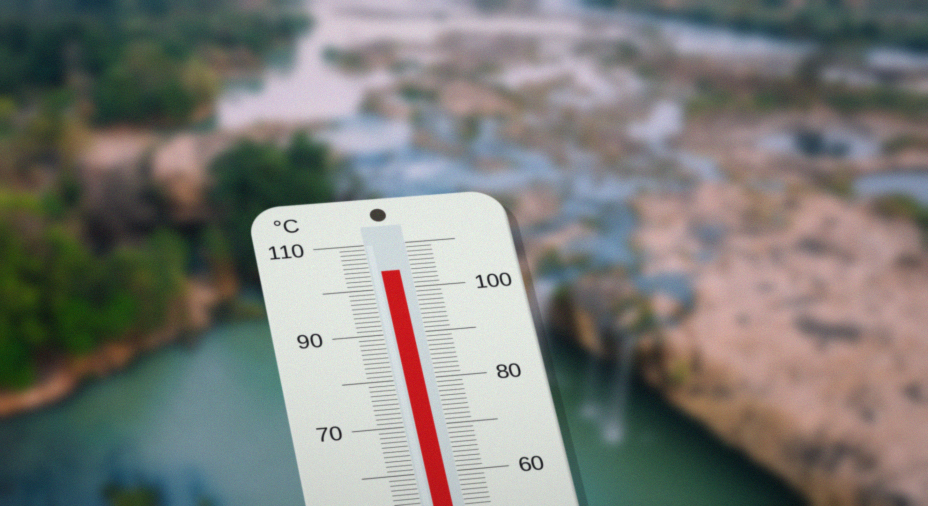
104 °C
